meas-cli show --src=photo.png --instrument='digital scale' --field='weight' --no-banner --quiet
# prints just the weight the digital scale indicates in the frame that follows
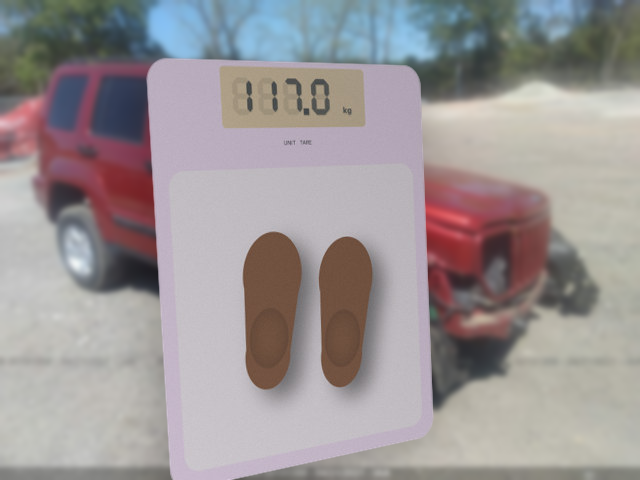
117.0 kg
